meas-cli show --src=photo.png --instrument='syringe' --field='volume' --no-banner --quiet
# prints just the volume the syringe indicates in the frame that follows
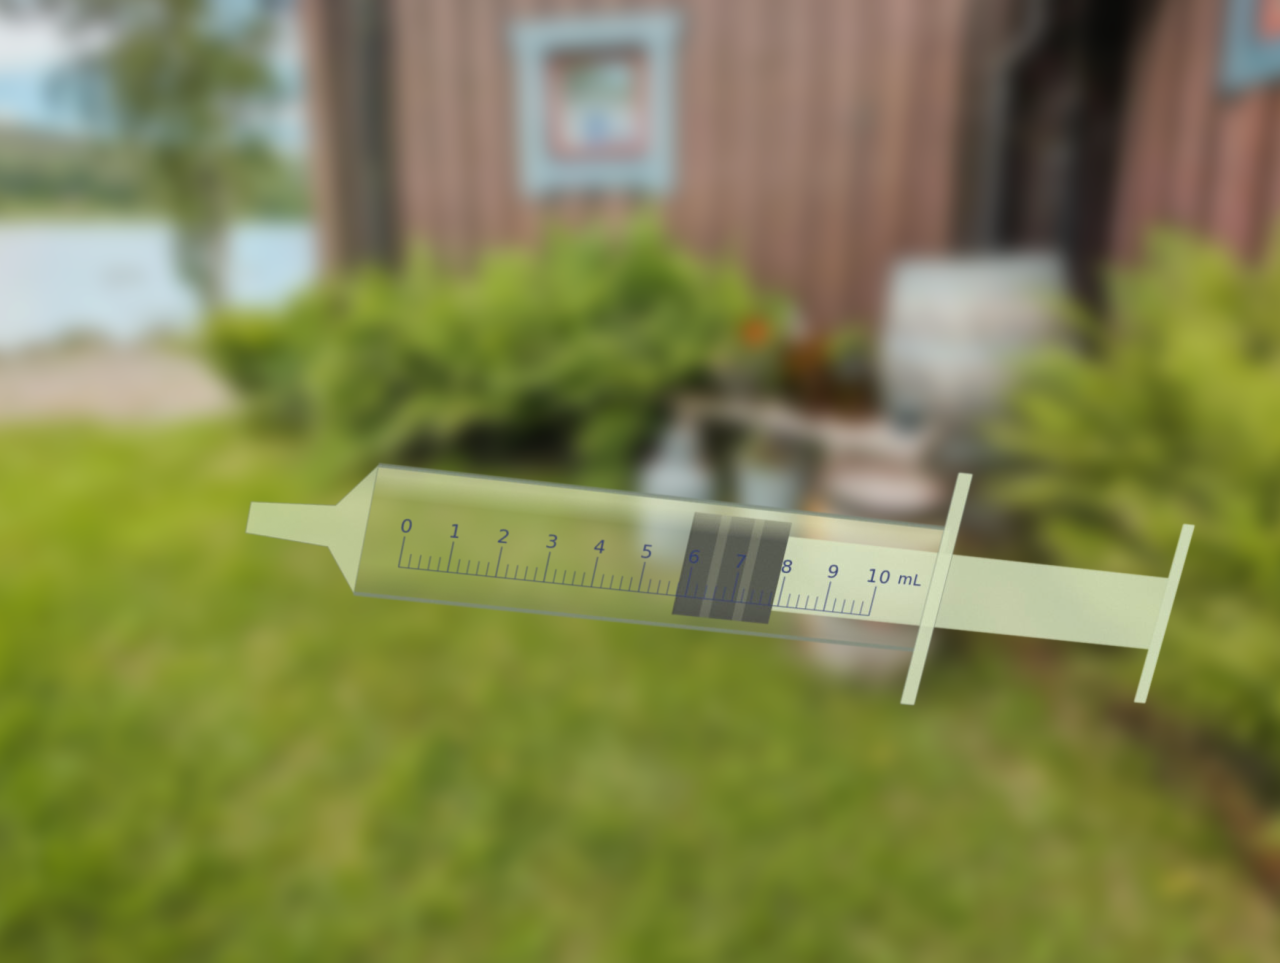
5.8 mL
